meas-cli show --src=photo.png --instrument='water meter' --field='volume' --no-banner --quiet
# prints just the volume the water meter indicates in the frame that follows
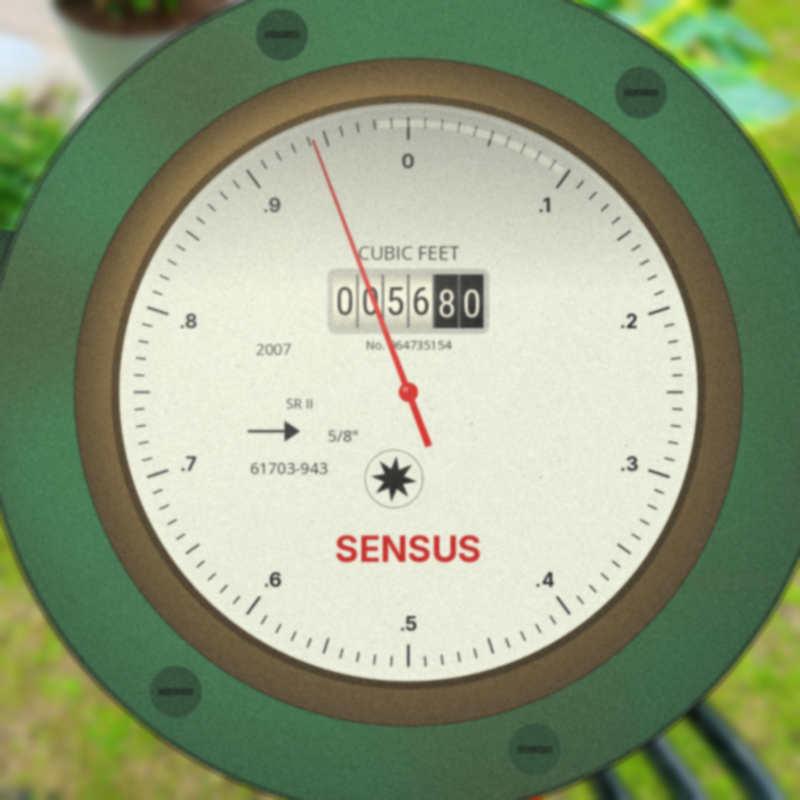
5679.94 ft³
